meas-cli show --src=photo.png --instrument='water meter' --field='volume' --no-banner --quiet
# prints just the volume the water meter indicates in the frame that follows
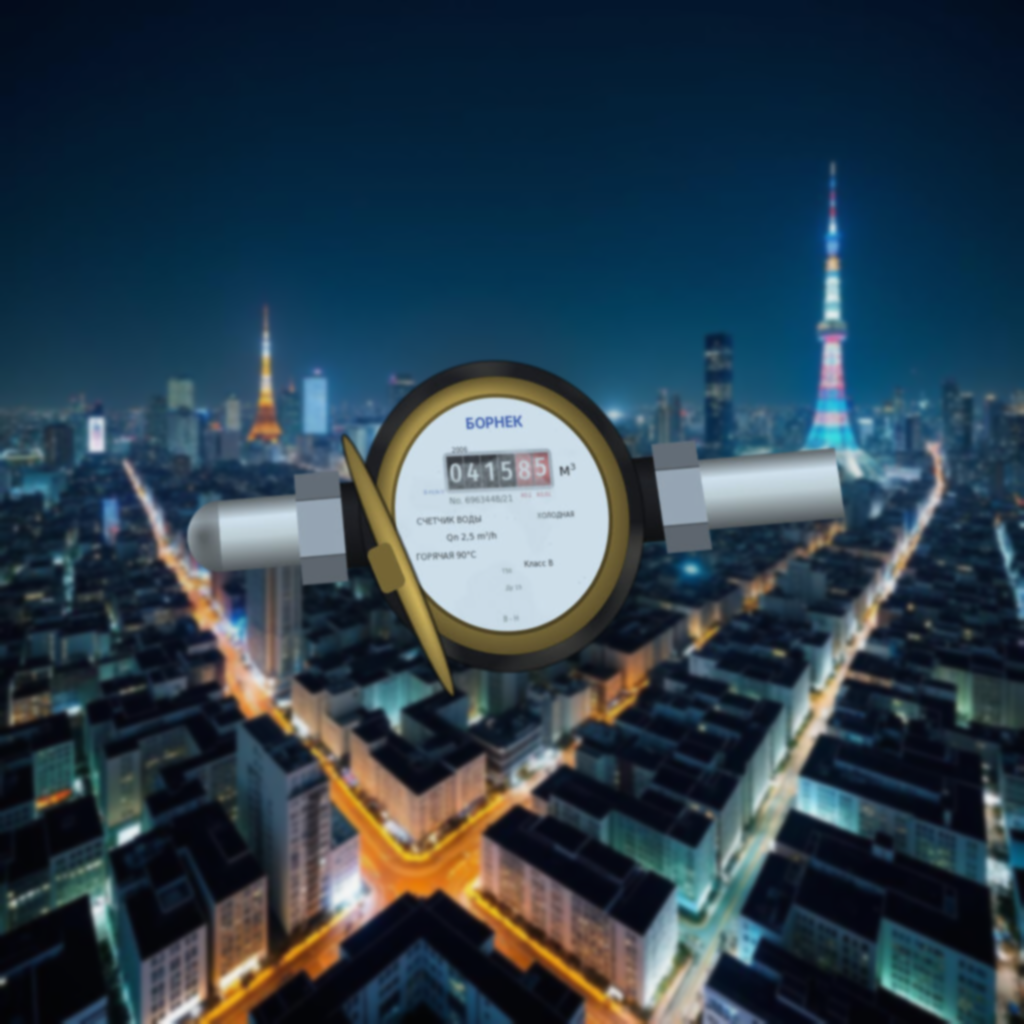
415.85 m³
